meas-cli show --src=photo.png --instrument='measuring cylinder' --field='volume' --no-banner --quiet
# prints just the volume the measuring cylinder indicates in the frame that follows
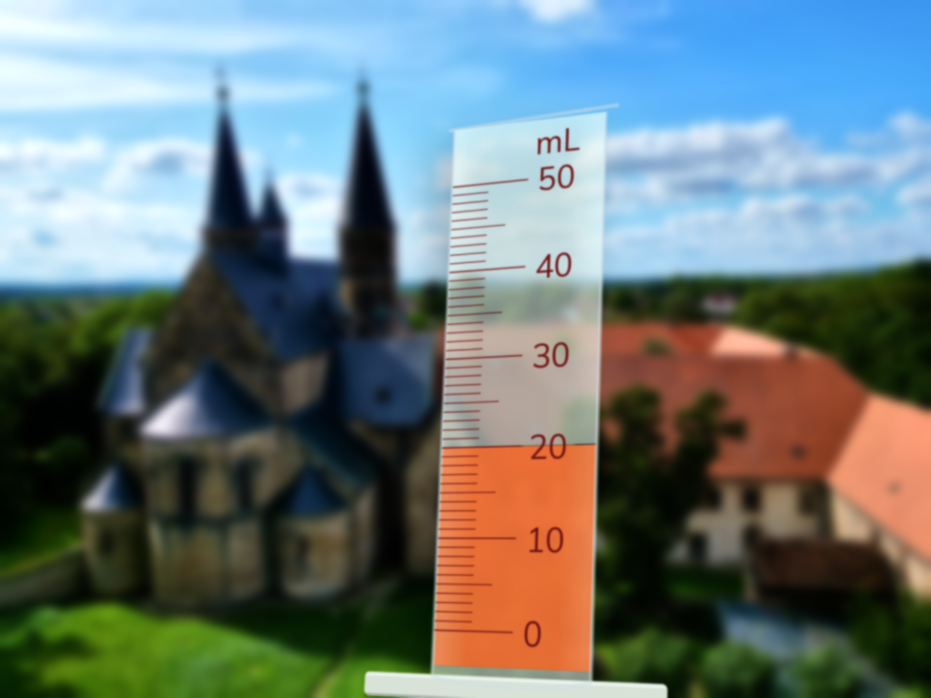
20 mL
